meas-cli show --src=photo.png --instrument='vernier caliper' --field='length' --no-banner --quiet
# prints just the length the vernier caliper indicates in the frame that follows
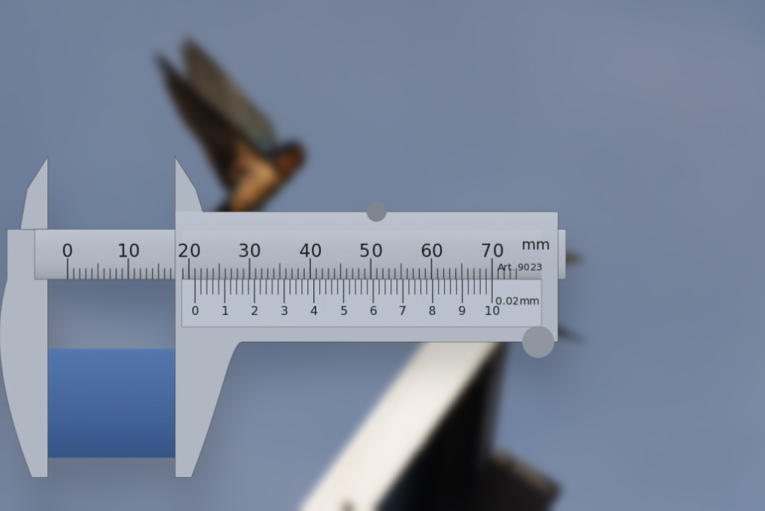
21.0 mm
